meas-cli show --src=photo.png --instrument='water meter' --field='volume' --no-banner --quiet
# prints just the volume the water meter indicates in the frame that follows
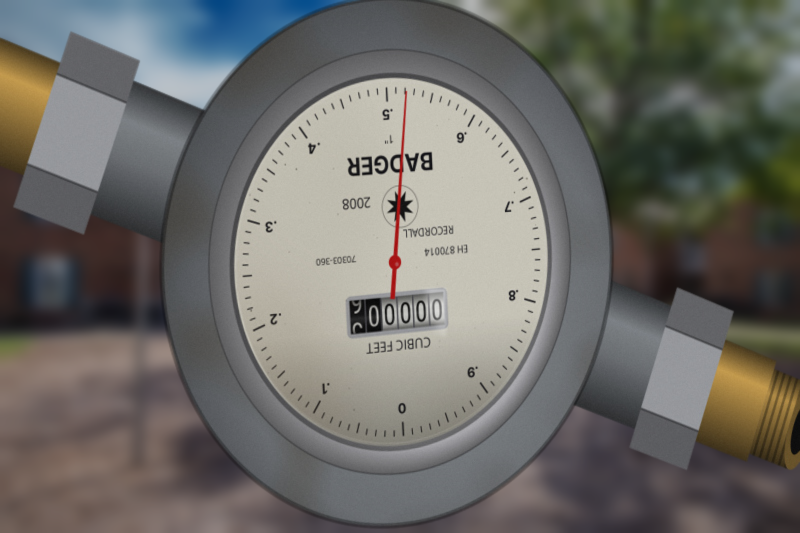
5.52 ft³
